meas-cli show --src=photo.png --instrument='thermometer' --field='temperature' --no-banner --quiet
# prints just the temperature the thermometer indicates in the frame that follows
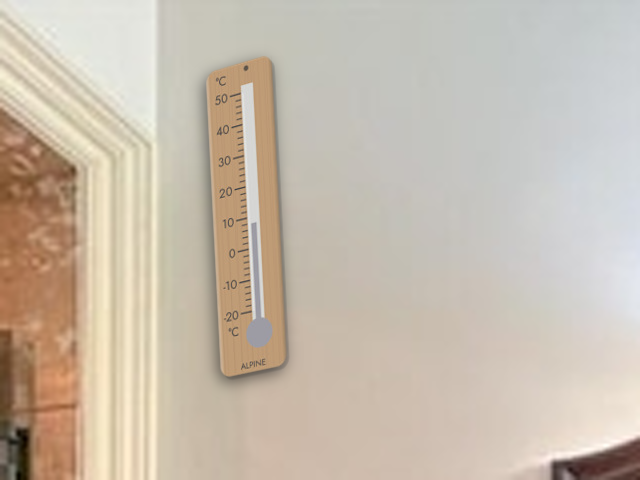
8 °C
